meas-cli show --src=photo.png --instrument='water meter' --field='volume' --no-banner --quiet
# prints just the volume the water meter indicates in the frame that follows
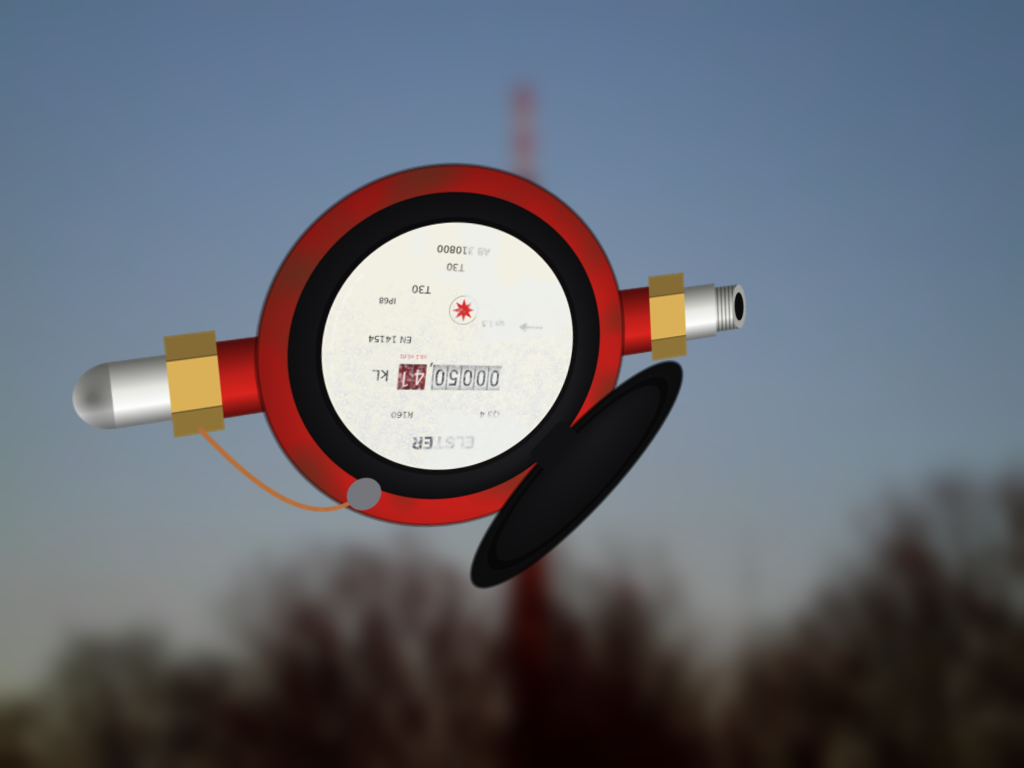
50.41 kL
